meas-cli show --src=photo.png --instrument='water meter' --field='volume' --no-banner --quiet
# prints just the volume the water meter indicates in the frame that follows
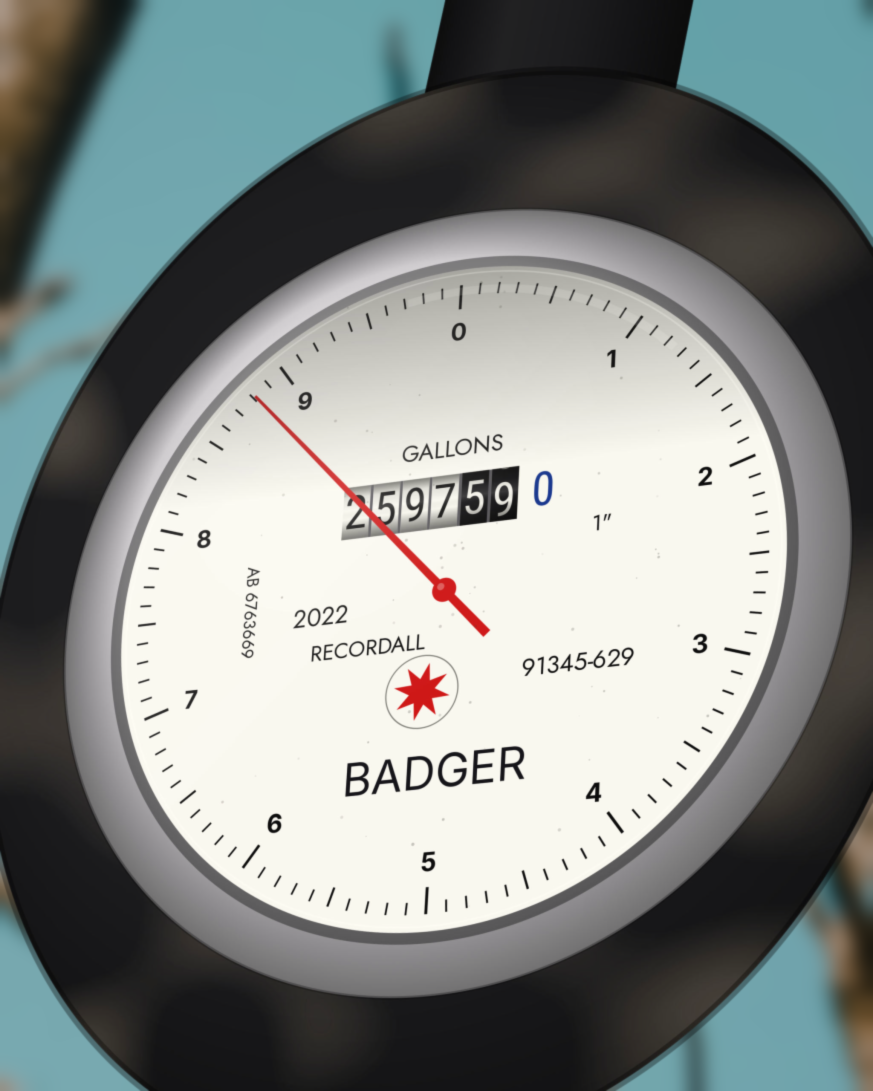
2597588.8 gal
